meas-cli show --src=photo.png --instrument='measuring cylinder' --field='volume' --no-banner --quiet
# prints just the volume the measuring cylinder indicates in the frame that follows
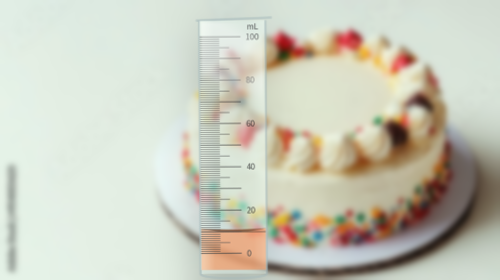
10 mL
